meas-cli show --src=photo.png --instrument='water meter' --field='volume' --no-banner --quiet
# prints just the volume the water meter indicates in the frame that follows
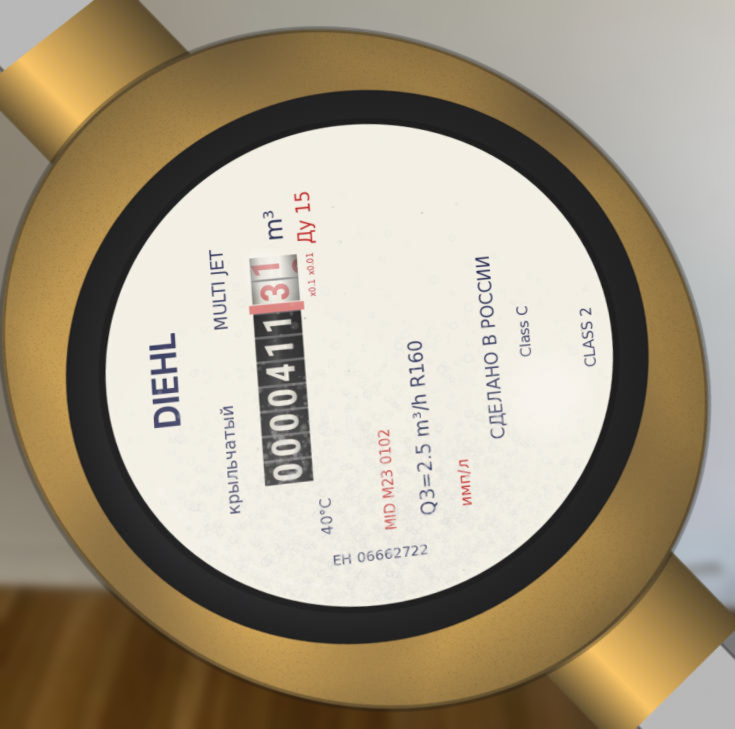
411.31 m³
